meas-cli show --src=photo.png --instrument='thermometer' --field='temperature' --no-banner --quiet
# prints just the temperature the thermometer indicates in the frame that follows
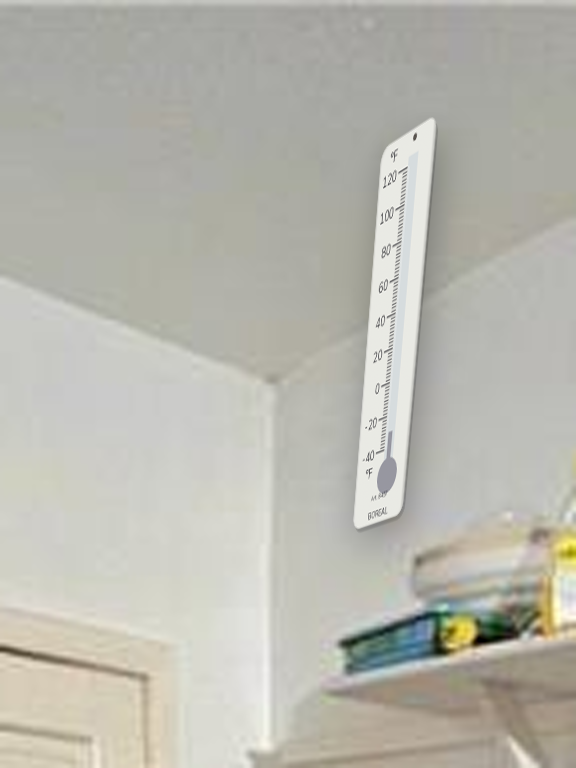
-30 °F
